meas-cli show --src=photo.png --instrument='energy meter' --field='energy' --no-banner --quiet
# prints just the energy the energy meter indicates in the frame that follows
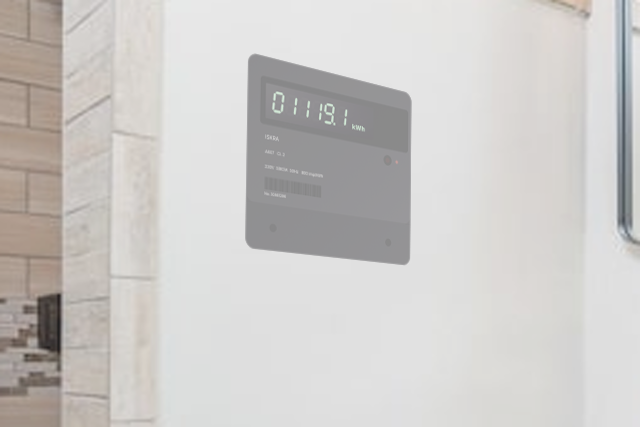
1119.1 kWh
